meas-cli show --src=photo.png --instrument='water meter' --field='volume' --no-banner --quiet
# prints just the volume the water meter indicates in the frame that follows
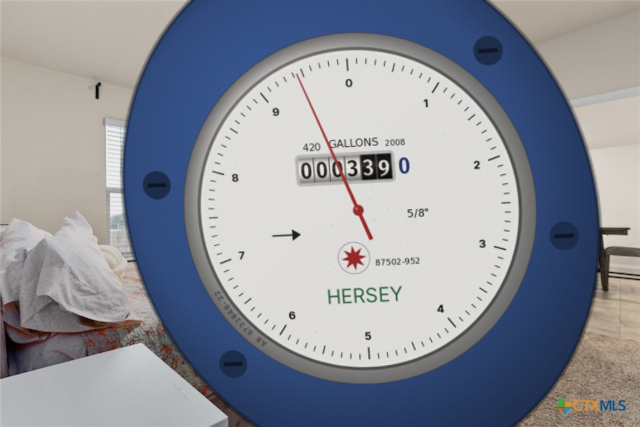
3389.4 gal
